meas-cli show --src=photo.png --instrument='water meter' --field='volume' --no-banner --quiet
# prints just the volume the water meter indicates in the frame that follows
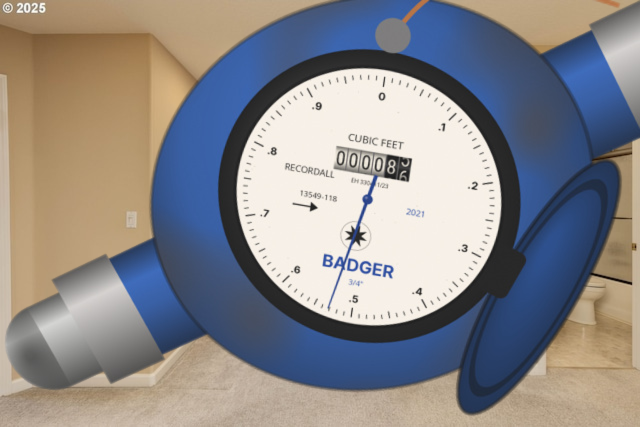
85.53 ft³
